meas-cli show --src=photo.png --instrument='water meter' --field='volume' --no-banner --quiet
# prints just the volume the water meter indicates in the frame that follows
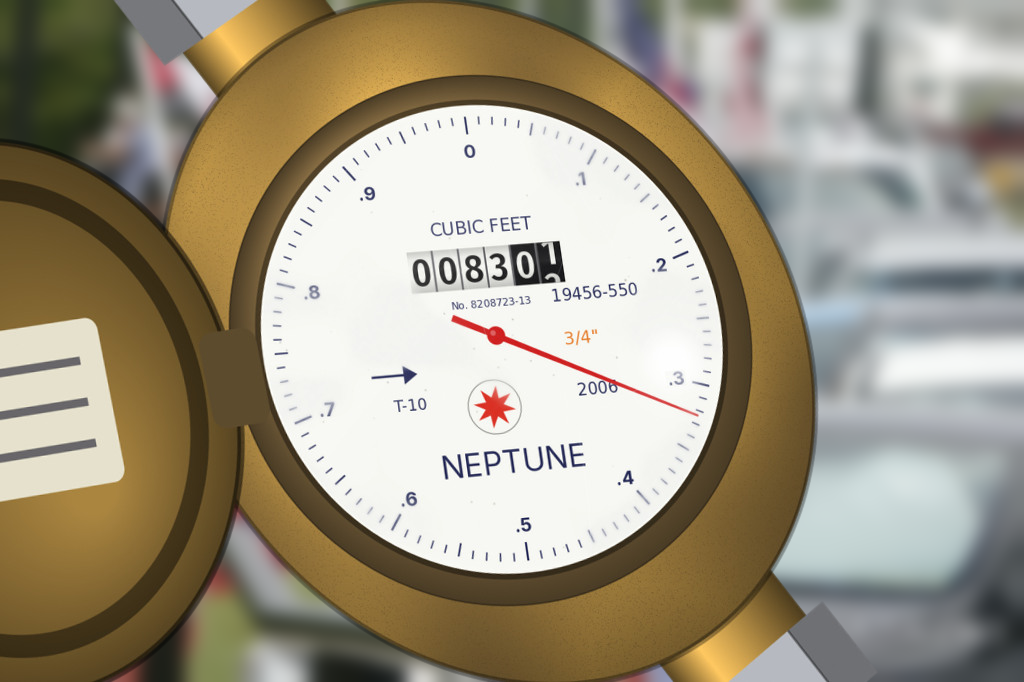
8301.32 ft³
